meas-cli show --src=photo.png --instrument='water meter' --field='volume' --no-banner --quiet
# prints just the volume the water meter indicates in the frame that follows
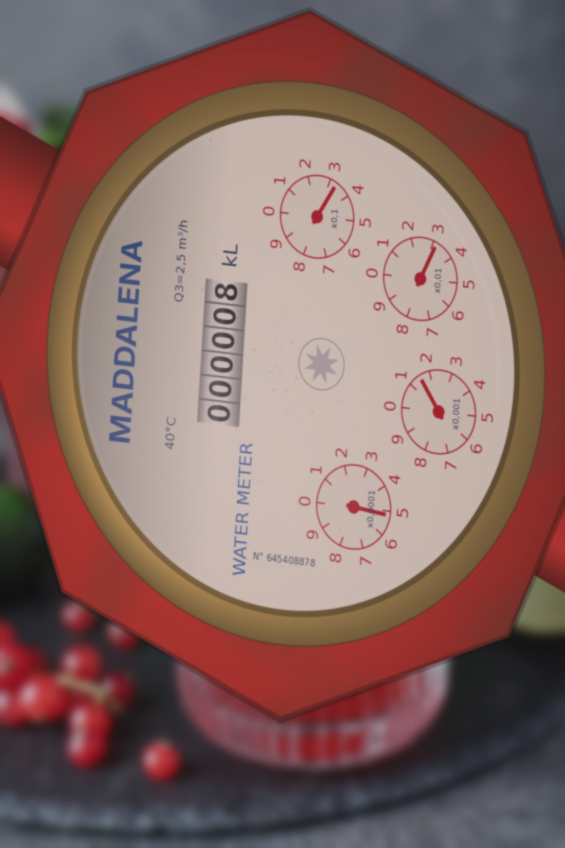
8.3315 kL
